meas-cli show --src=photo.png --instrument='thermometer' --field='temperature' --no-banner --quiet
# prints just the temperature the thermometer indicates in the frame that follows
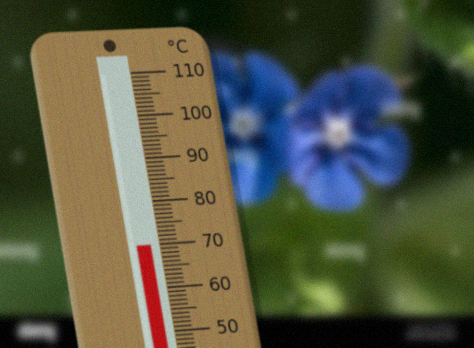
70 °C
